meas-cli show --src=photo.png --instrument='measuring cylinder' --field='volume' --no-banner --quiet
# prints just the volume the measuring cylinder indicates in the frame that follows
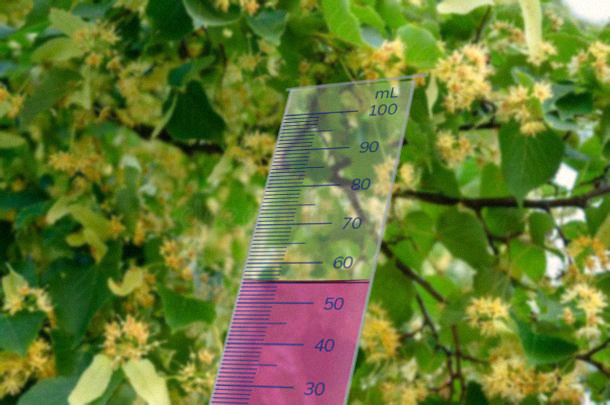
55 mL
